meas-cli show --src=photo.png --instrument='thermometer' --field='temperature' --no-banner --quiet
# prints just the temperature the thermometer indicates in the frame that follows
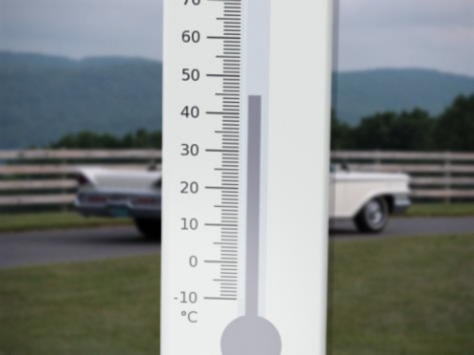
45 °C
